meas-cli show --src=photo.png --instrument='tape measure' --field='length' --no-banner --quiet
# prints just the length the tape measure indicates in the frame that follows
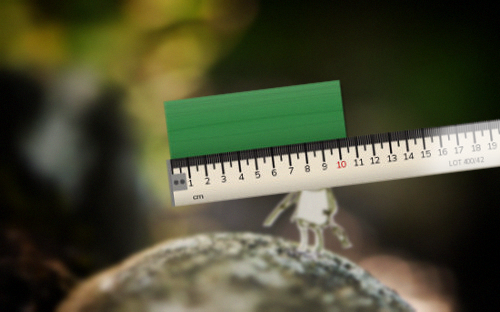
10.5 cm
